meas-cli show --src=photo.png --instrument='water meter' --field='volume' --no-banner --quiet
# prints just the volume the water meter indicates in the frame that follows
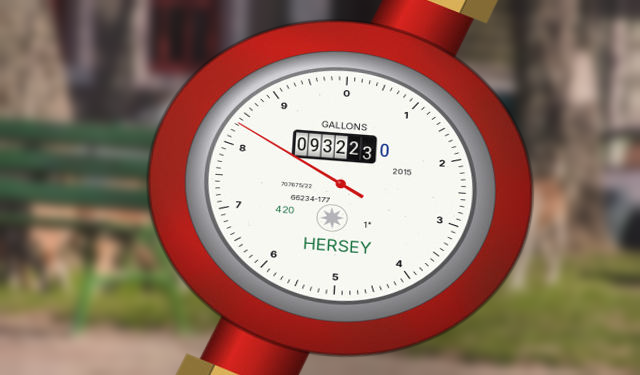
932228.3 gal
